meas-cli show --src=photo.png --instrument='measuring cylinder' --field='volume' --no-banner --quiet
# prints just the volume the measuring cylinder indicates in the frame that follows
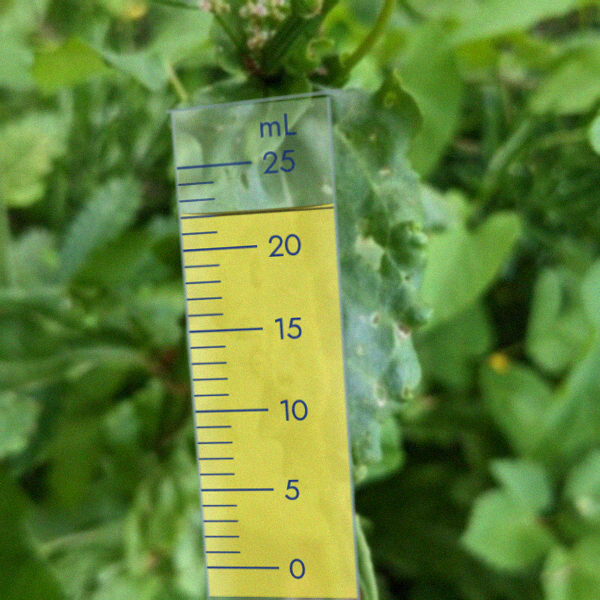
22 mL
